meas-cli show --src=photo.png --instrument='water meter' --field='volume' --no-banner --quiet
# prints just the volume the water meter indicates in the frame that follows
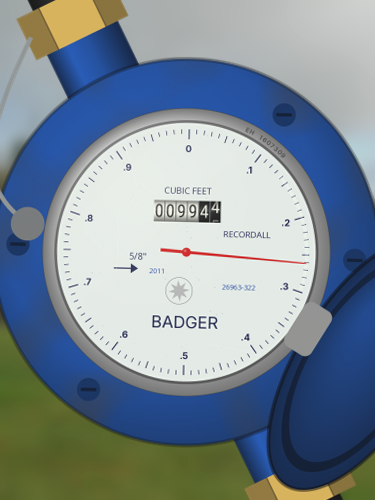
9944.26 ft³
